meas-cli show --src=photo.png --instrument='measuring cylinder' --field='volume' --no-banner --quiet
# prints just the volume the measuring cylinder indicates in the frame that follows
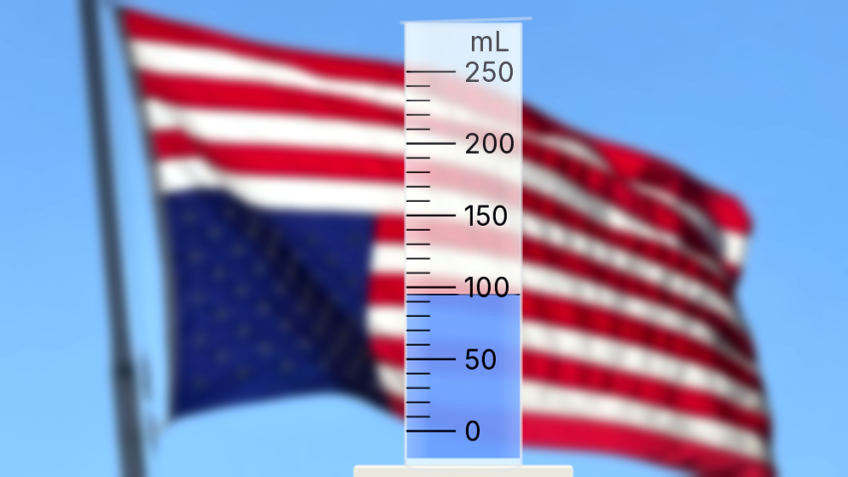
95 mL
